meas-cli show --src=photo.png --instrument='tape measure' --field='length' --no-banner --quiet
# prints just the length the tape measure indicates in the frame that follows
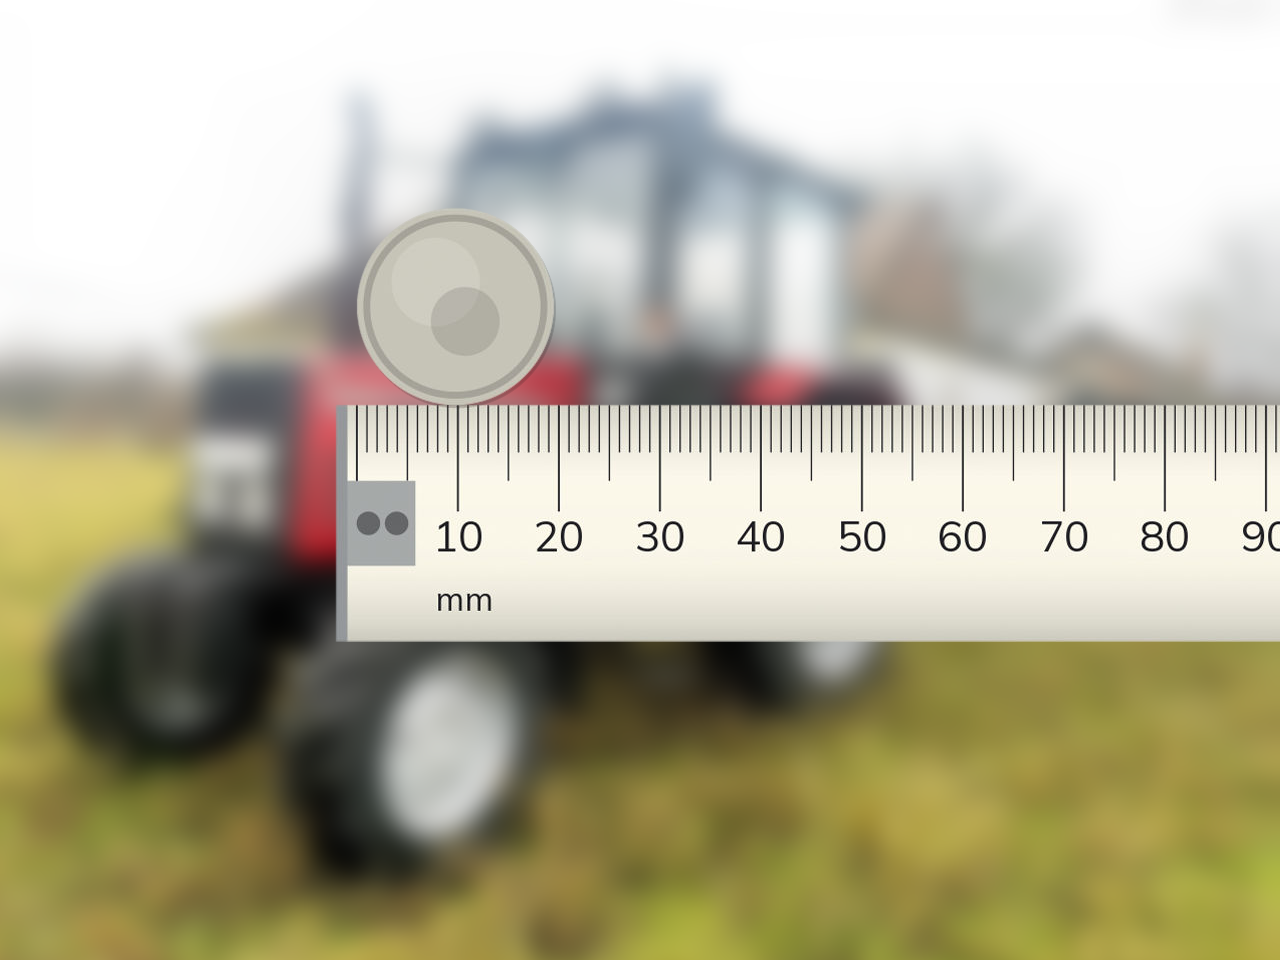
19.5 mm
